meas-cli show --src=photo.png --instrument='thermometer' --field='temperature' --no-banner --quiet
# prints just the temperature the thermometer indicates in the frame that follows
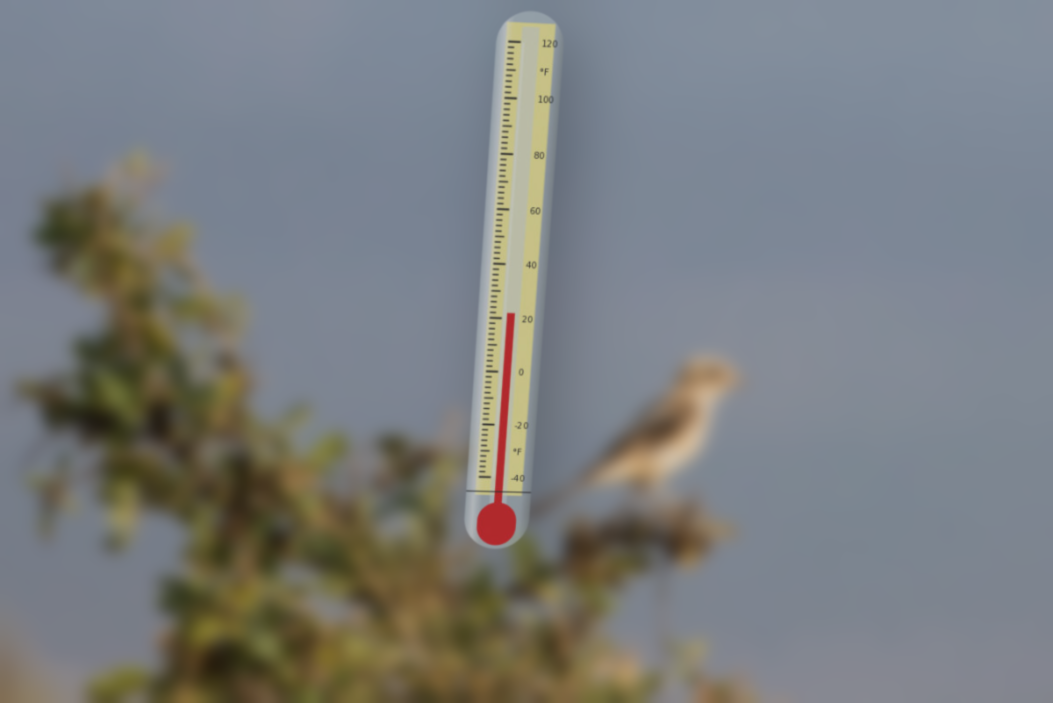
22 °F
